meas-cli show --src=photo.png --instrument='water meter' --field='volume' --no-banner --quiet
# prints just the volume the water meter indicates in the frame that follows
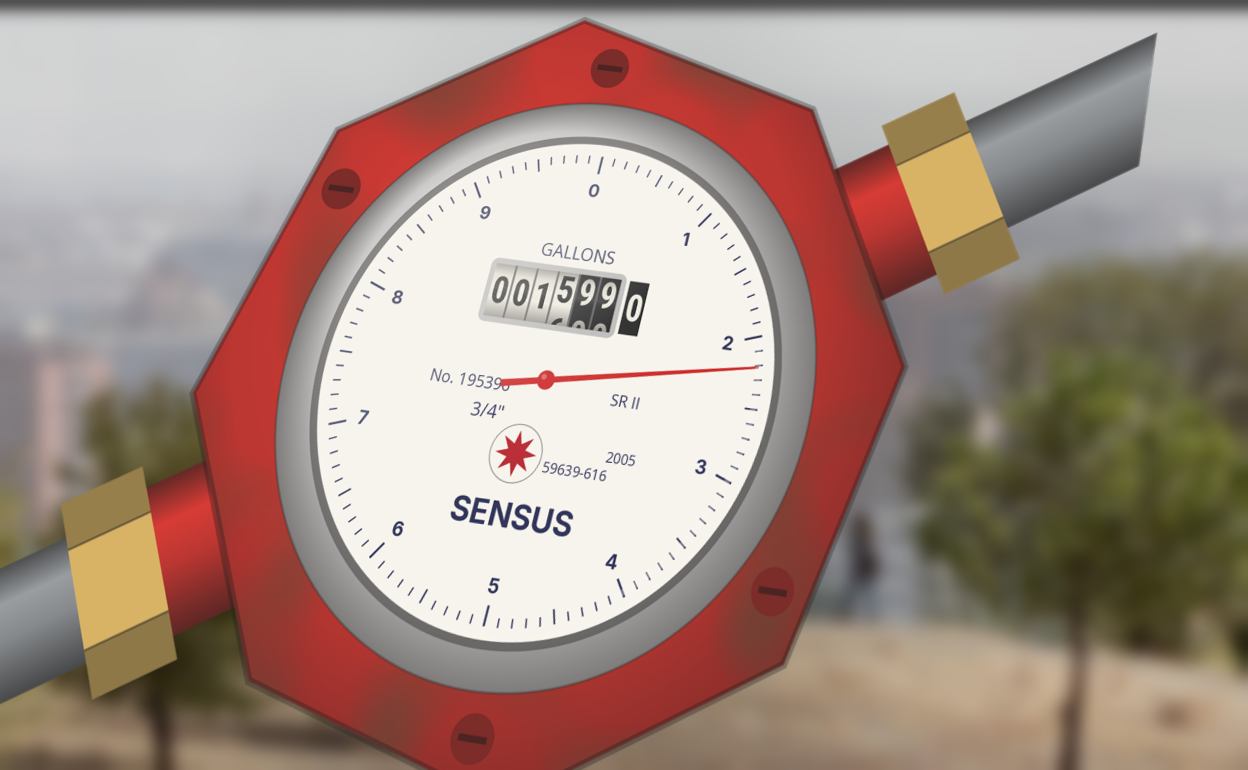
15992.2 gal
